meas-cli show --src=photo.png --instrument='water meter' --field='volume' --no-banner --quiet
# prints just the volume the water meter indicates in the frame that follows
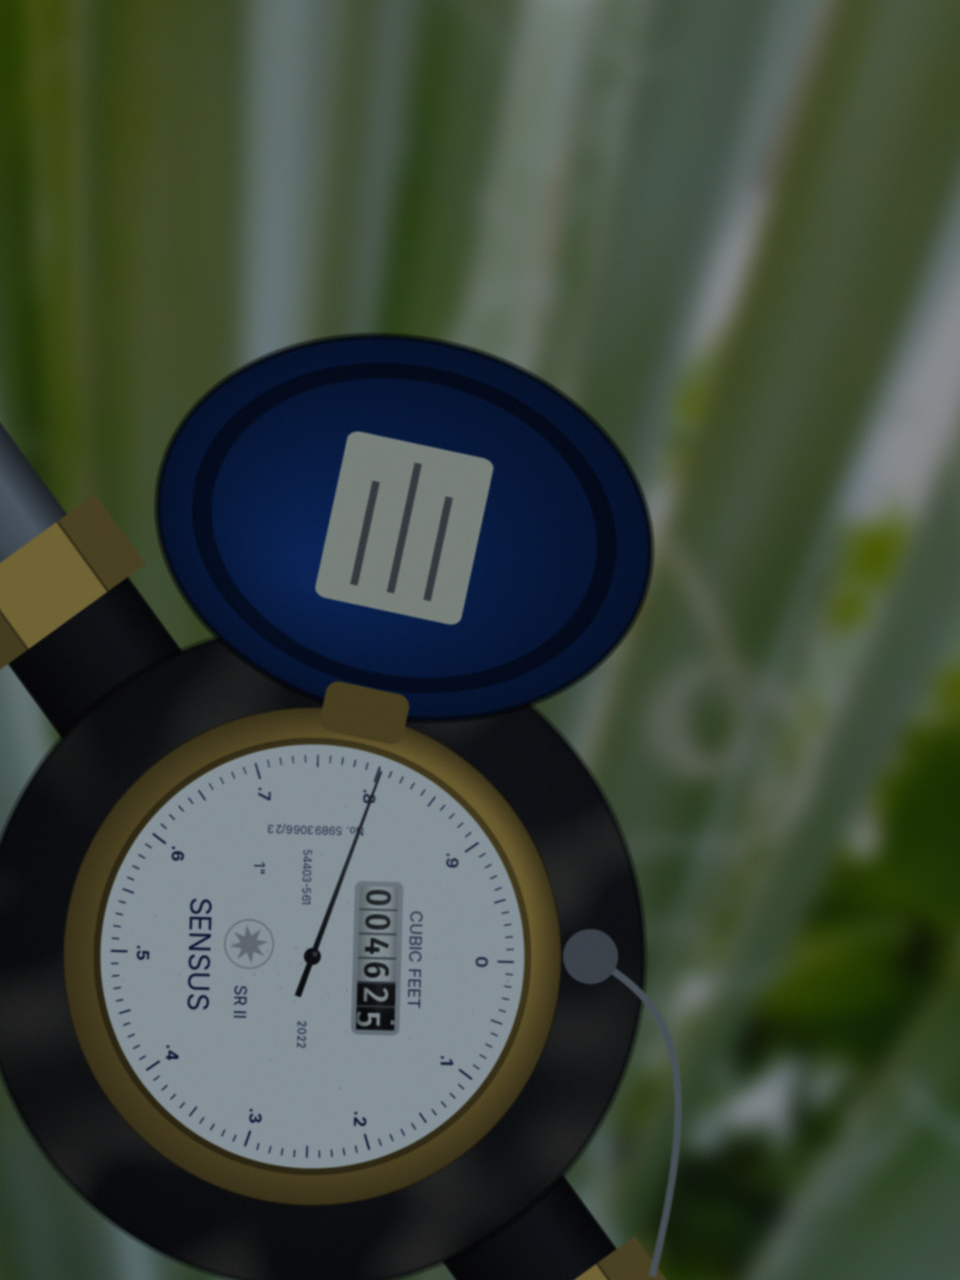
4624.80 ft³
